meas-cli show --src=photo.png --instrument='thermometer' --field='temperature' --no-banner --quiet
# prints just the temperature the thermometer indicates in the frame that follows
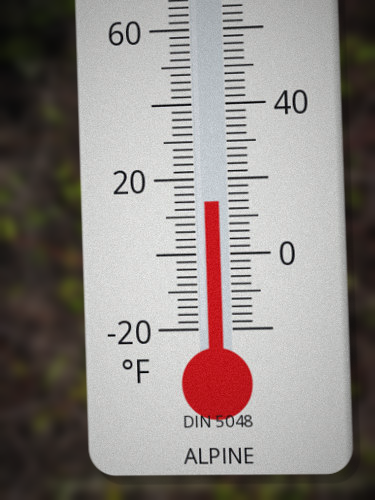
14 °F
